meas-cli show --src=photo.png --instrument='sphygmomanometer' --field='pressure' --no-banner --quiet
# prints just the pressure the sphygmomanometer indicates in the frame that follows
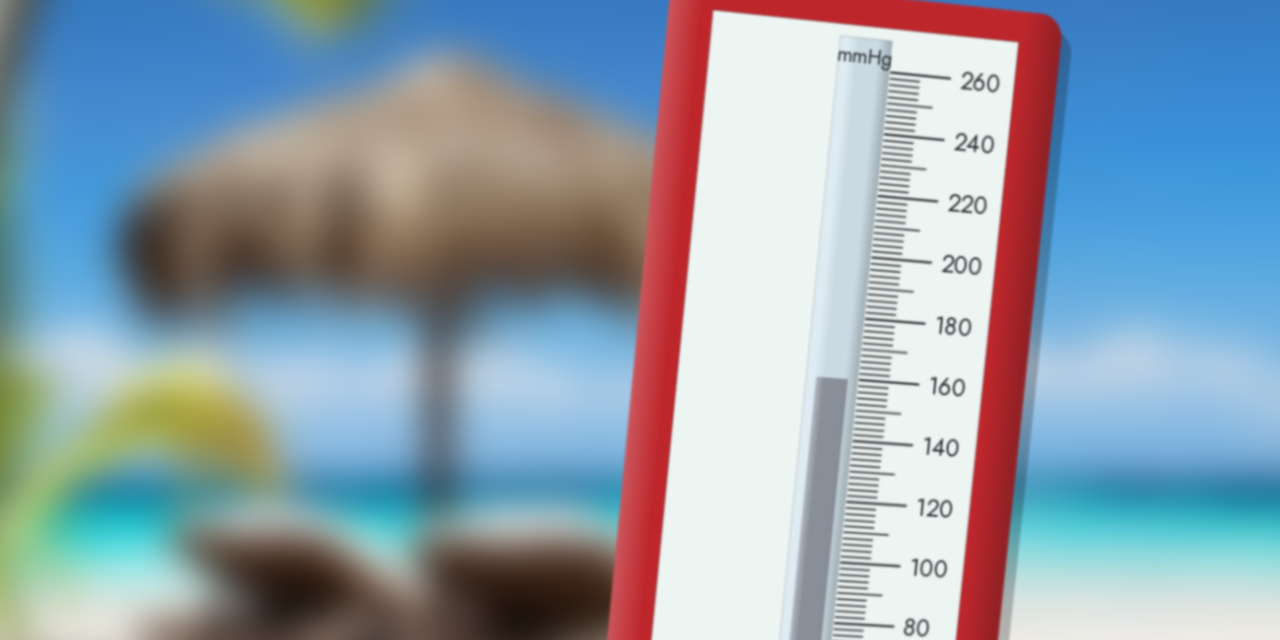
160 mmHg
